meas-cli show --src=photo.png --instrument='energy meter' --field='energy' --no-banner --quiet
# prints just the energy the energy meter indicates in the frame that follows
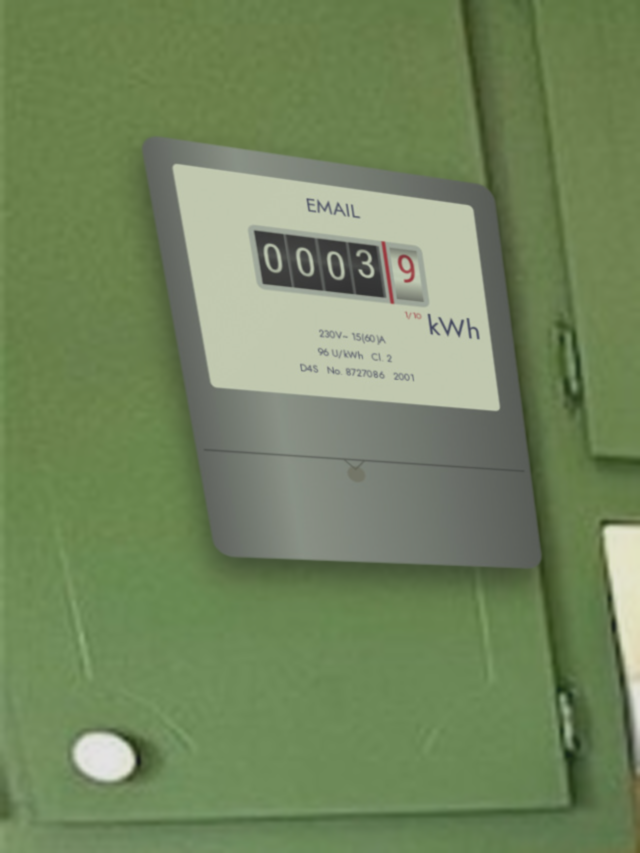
3.9 kWh
